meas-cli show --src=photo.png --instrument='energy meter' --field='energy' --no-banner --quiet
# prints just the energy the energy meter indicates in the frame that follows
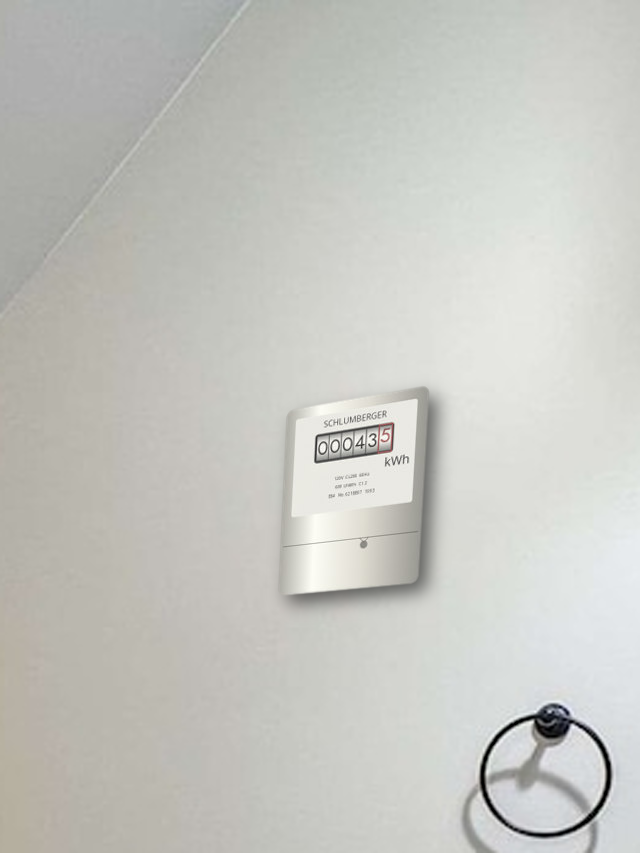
43.5 kWh
